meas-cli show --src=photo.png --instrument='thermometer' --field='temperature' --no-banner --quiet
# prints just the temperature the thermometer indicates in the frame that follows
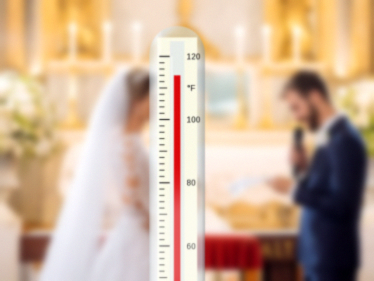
114 °F
